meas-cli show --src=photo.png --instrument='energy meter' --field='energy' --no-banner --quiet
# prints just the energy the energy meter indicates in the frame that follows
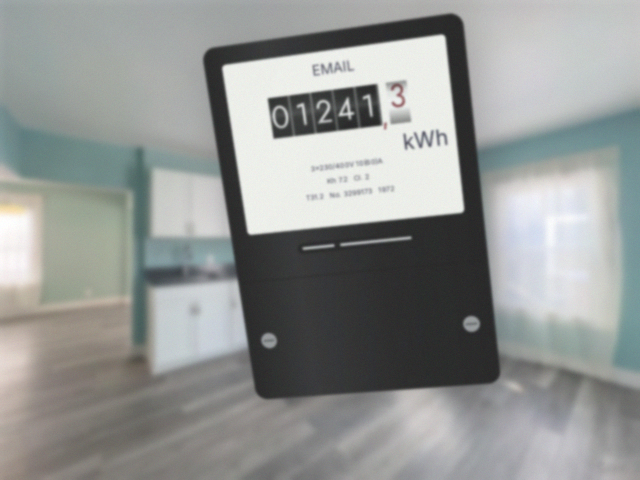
1241.3 kWh
